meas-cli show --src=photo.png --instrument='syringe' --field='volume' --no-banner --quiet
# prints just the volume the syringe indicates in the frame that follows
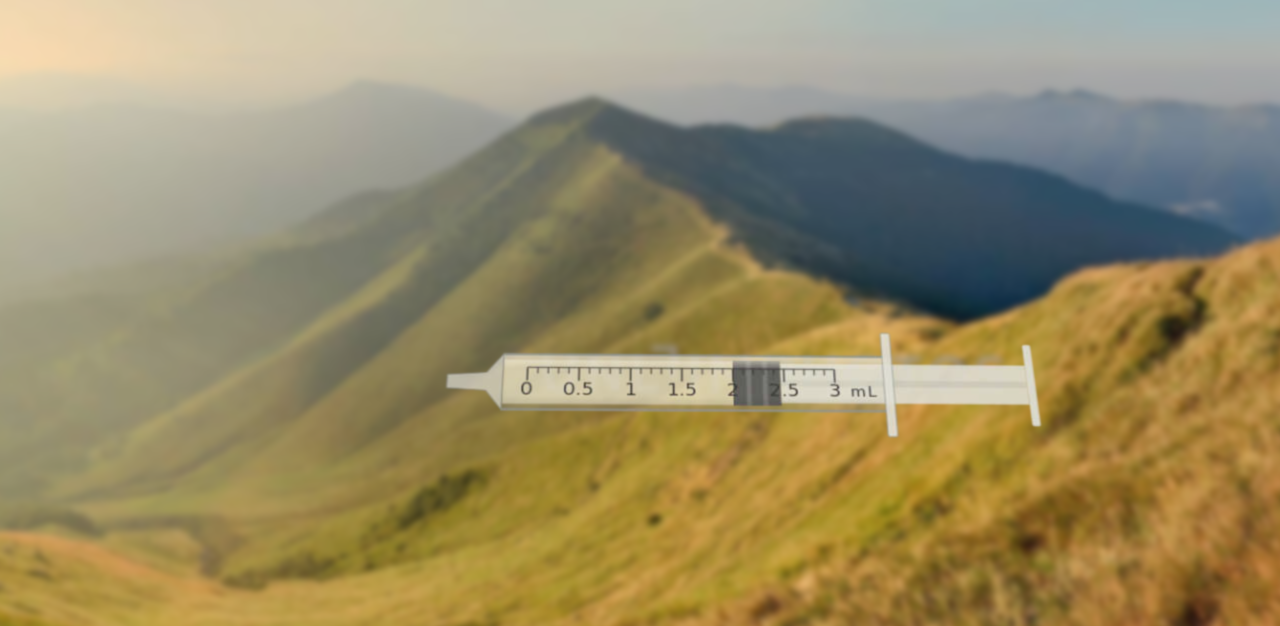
2 mL
